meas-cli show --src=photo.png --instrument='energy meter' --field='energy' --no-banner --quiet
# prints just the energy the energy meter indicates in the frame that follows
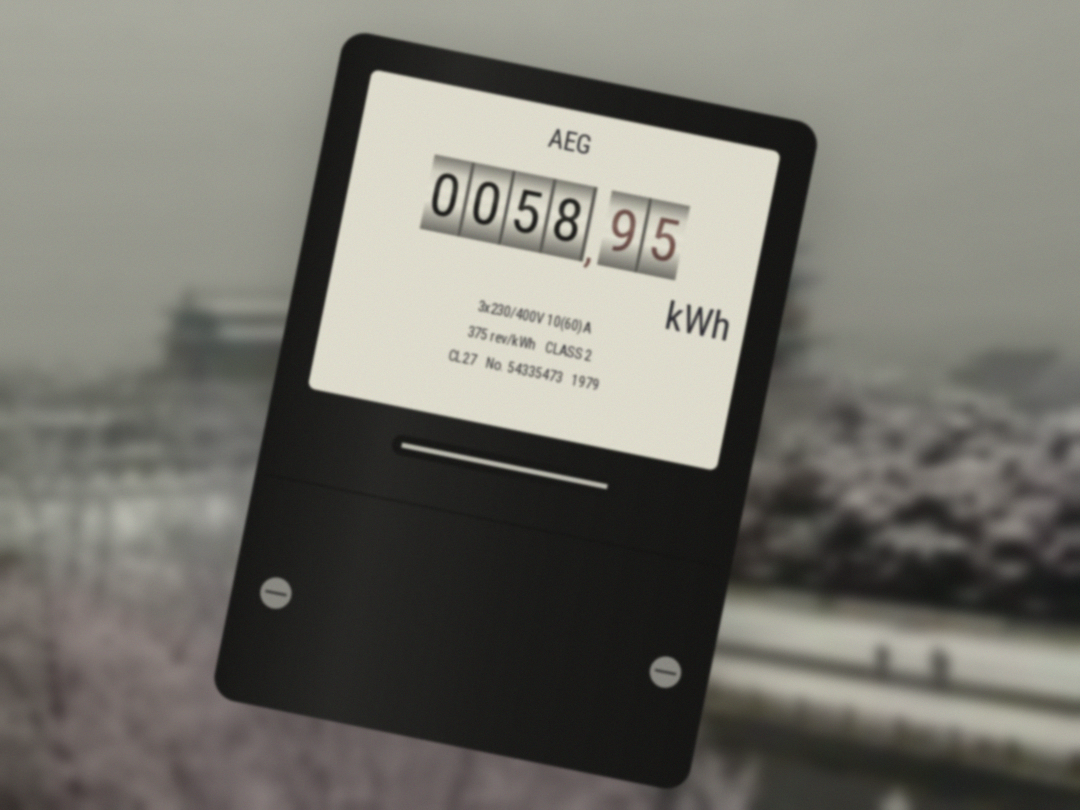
58.95 kWh
